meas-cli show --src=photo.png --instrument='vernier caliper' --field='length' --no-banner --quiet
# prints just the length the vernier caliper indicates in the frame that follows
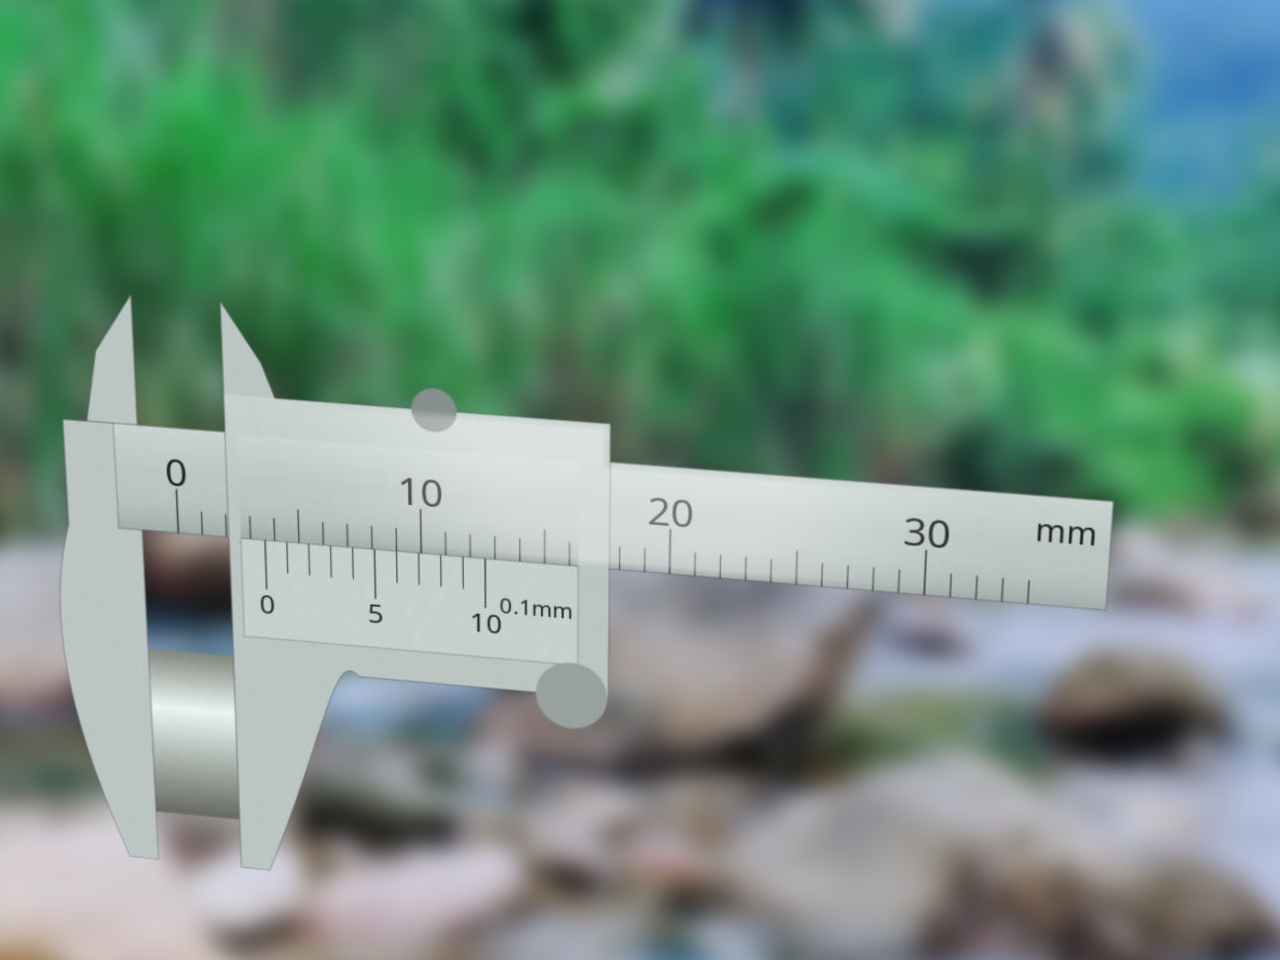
3.6 mm
